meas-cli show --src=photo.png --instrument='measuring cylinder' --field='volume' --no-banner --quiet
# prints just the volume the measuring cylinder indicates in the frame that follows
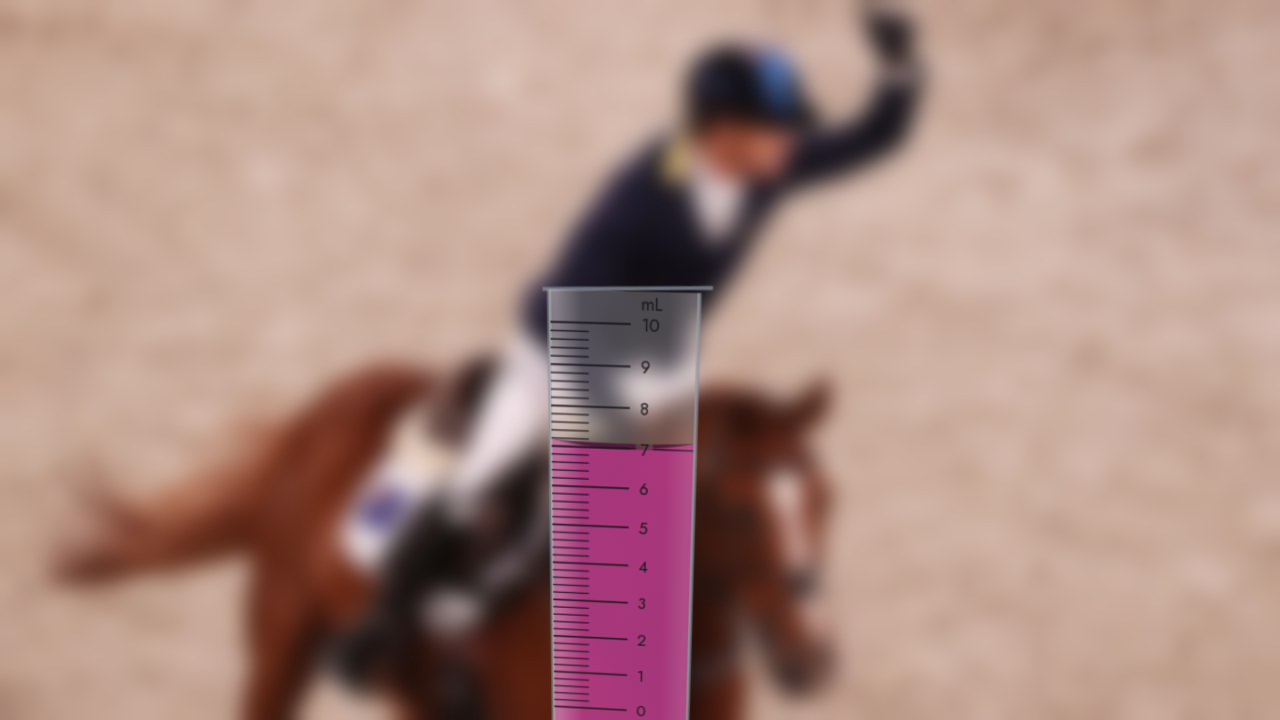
7 mL
